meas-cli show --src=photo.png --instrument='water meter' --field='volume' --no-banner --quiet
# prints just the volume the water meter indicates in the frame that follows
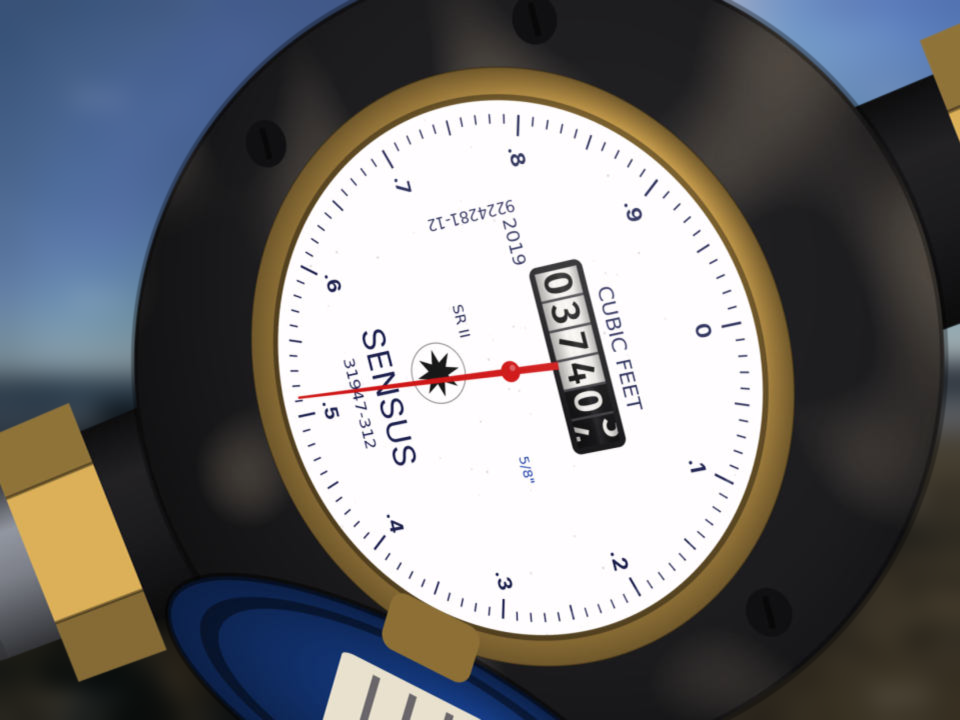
37403.51 ft³
